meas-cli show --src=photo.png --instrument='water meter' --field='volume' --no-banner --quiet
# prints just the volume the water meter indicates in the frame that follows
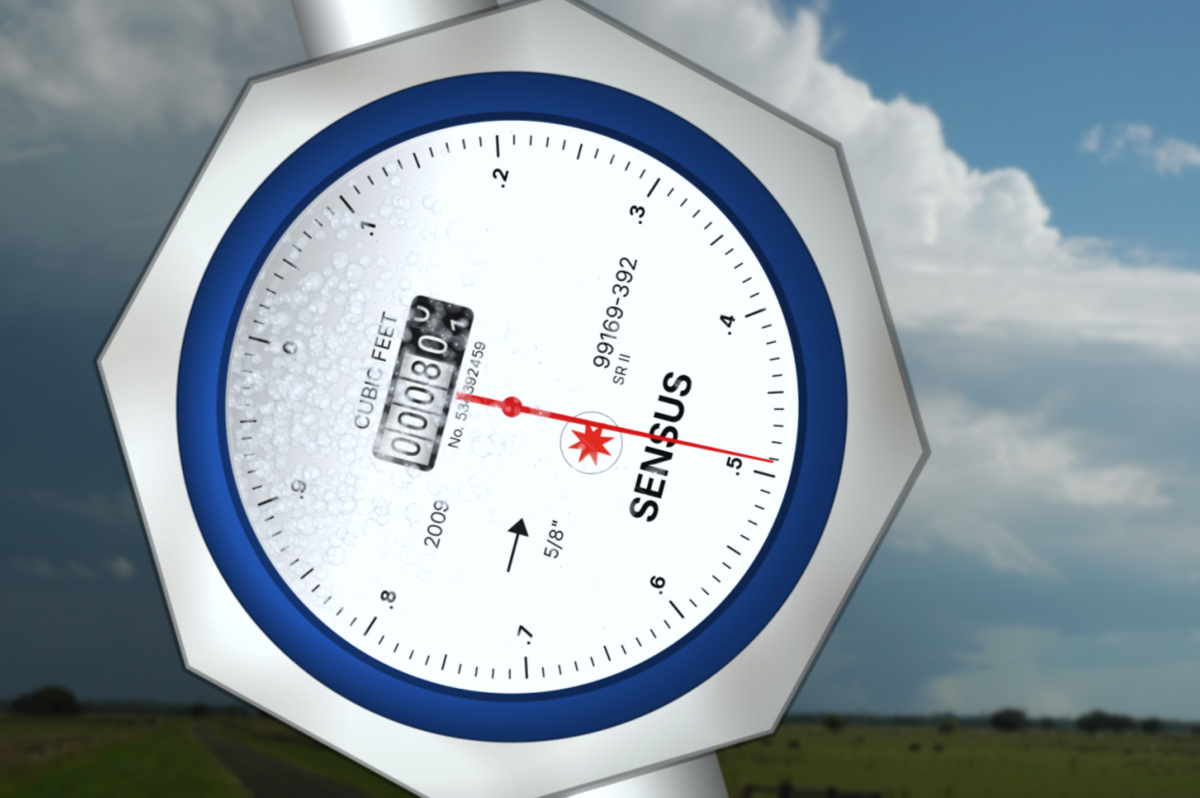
800.49 ft³
